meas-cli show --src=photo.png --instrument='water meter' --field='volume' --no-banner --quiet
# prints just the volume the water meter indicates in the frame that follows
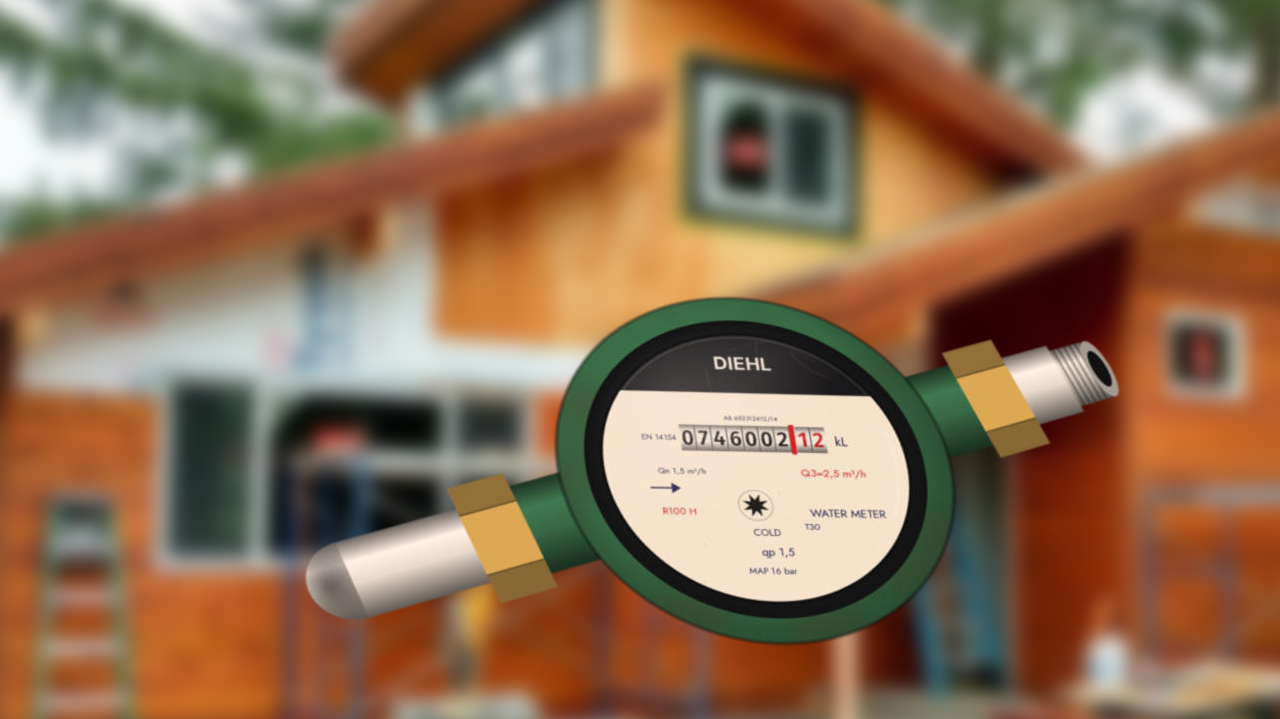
746002.12 kL
